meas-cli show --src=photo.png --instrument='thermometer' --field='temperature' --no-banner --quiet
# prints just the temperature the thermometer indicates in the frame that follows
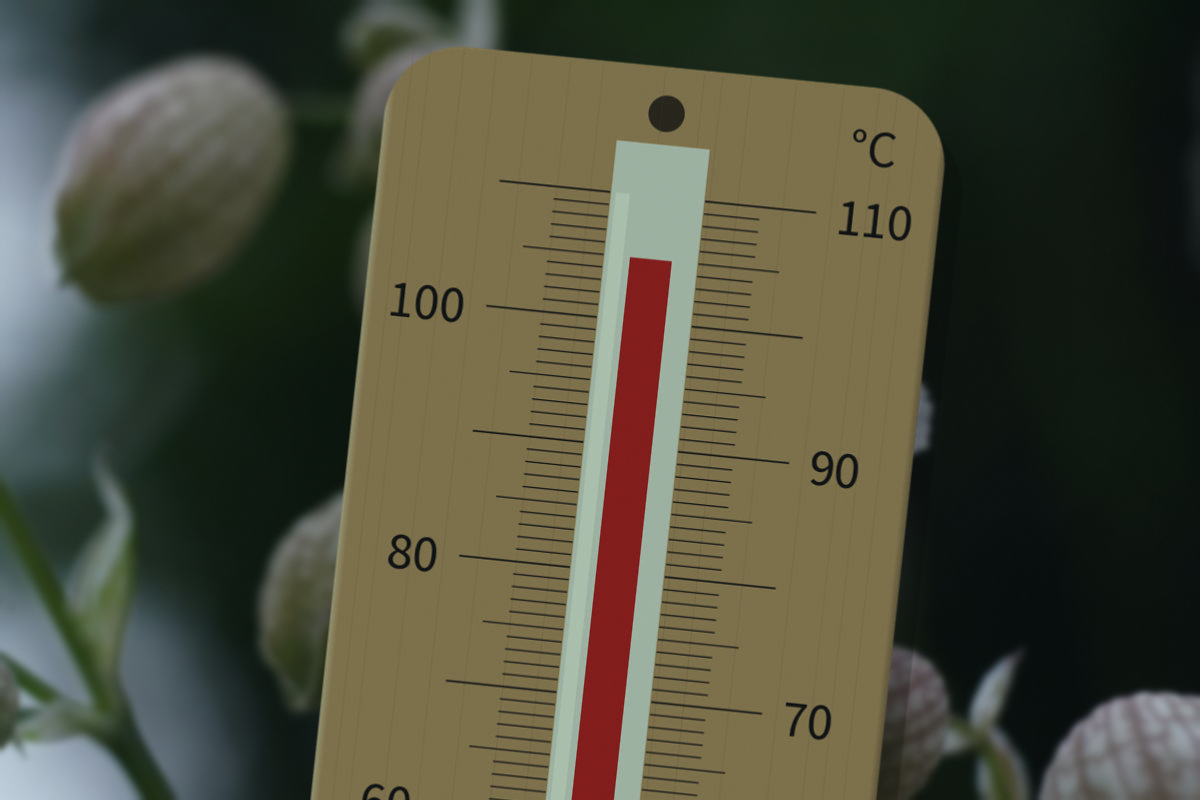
105 °C
